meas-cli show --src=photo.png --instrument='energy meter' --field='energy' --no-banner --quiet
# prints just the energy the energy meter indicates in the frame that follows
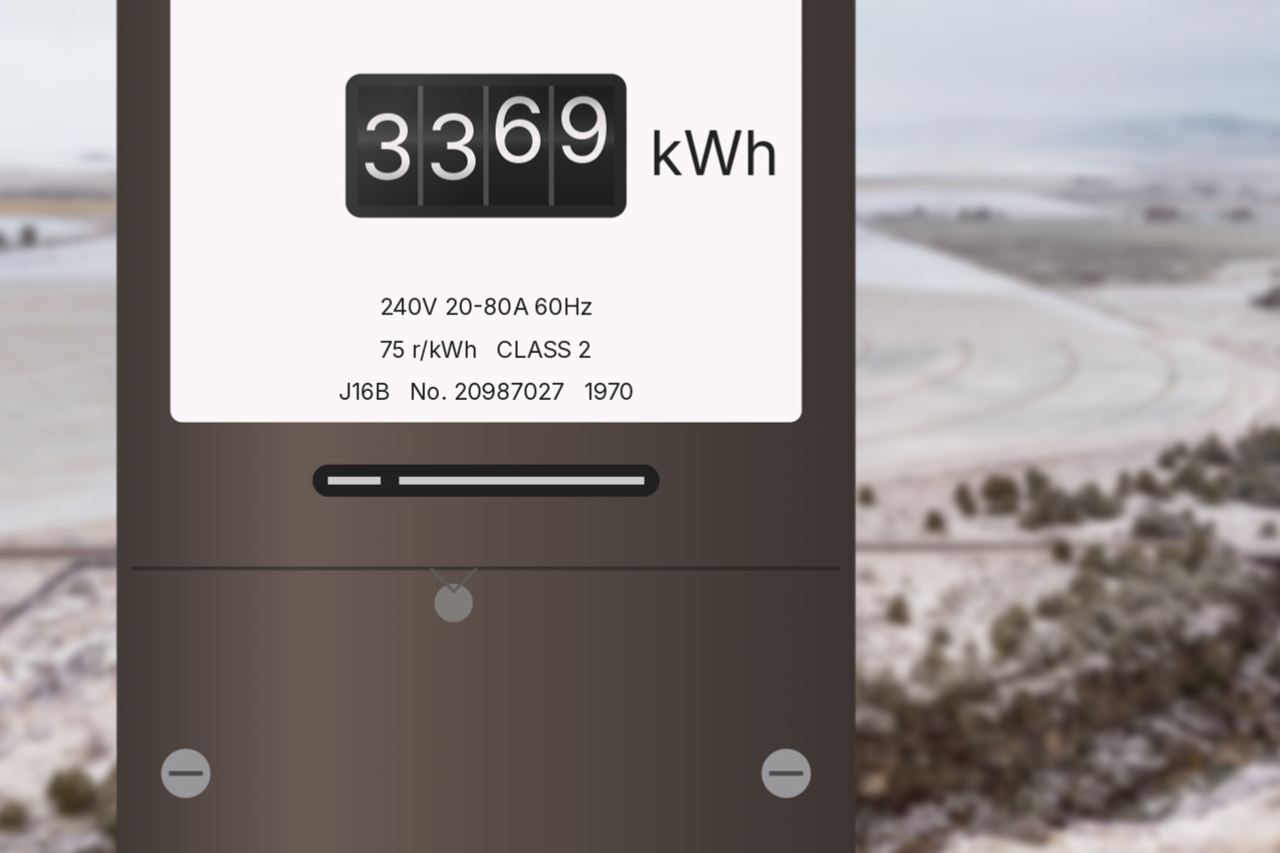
3369 kWh
